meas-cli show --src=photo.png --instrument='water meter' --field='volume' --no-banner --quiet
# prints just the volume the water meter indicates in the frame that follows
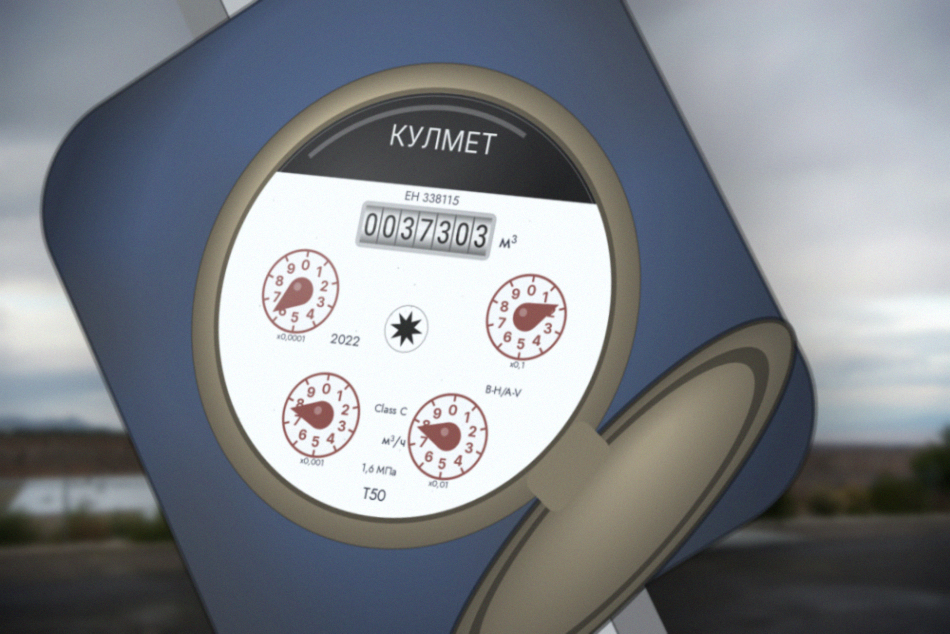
37303.1776 m³
